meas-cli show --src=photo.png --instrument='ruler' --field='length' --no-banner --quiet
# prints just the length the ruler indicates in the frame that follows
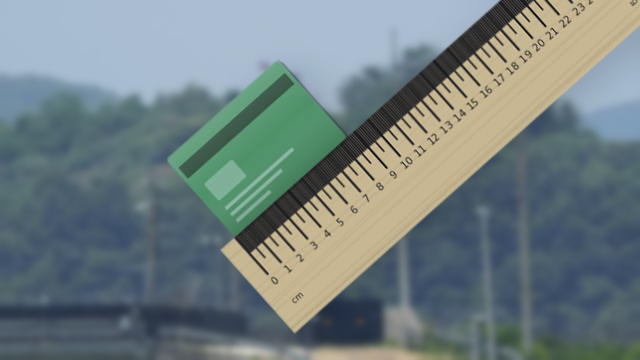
8.5 cm
